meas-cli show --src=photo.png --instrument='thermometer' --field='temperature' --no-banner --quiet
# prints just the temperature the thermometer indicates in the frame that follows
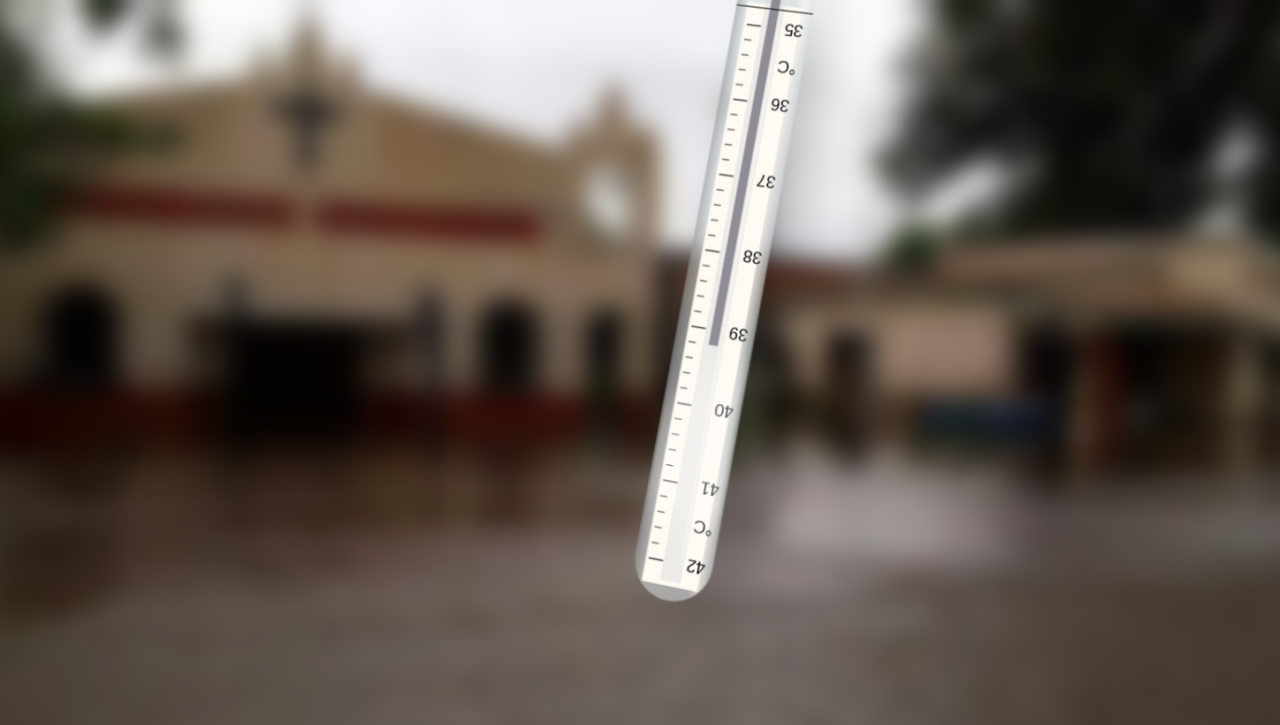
39.2 °C
